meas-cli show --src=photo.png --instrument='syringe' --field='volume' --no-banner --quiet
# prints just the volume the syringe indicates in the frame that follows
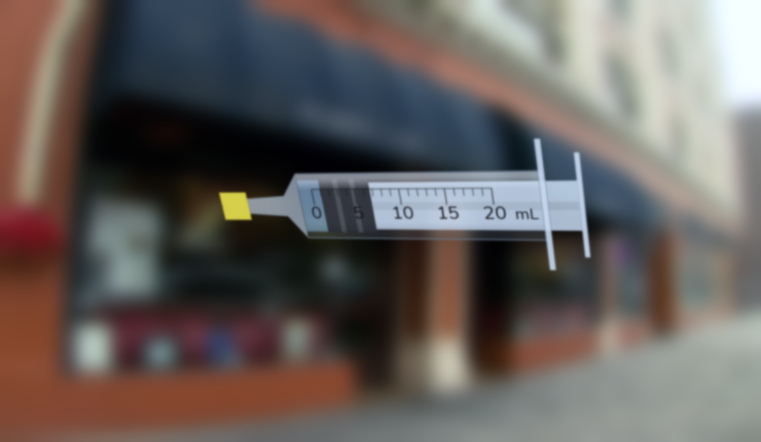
1 mL
